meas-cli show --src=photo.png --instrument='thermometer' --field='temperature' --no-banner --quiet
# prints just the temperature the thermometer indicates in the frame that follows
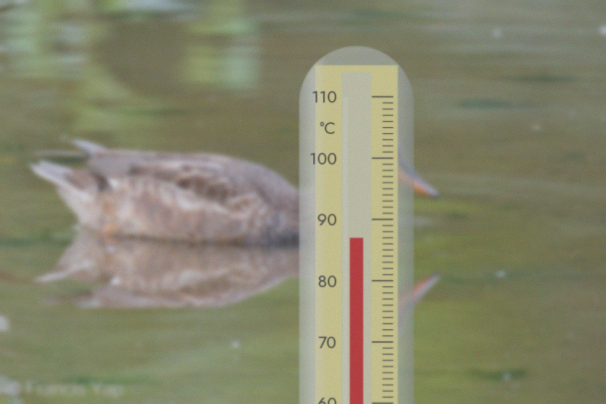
87 °C
